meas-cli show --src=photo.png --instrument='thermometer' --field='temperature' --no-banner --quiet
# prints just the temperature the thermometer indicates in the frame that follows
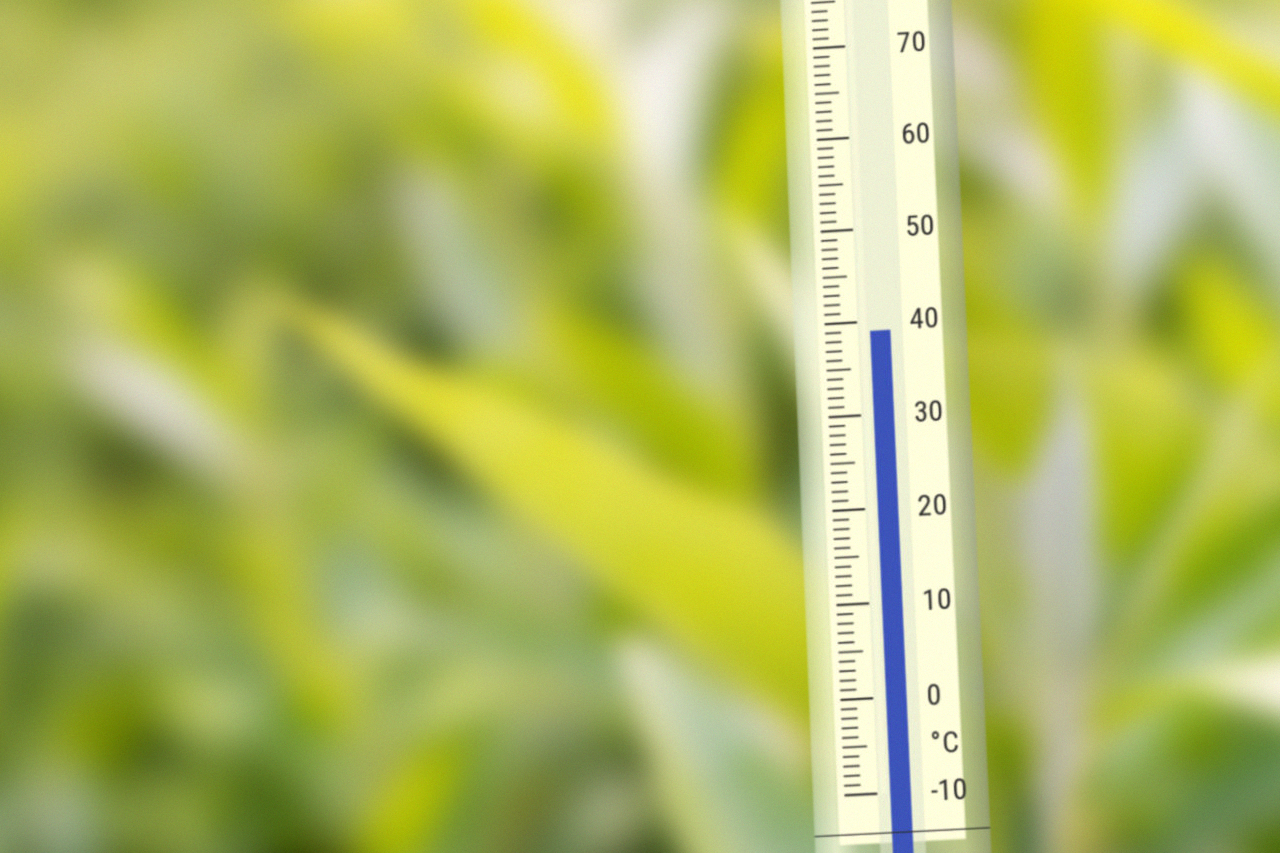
39 °C
